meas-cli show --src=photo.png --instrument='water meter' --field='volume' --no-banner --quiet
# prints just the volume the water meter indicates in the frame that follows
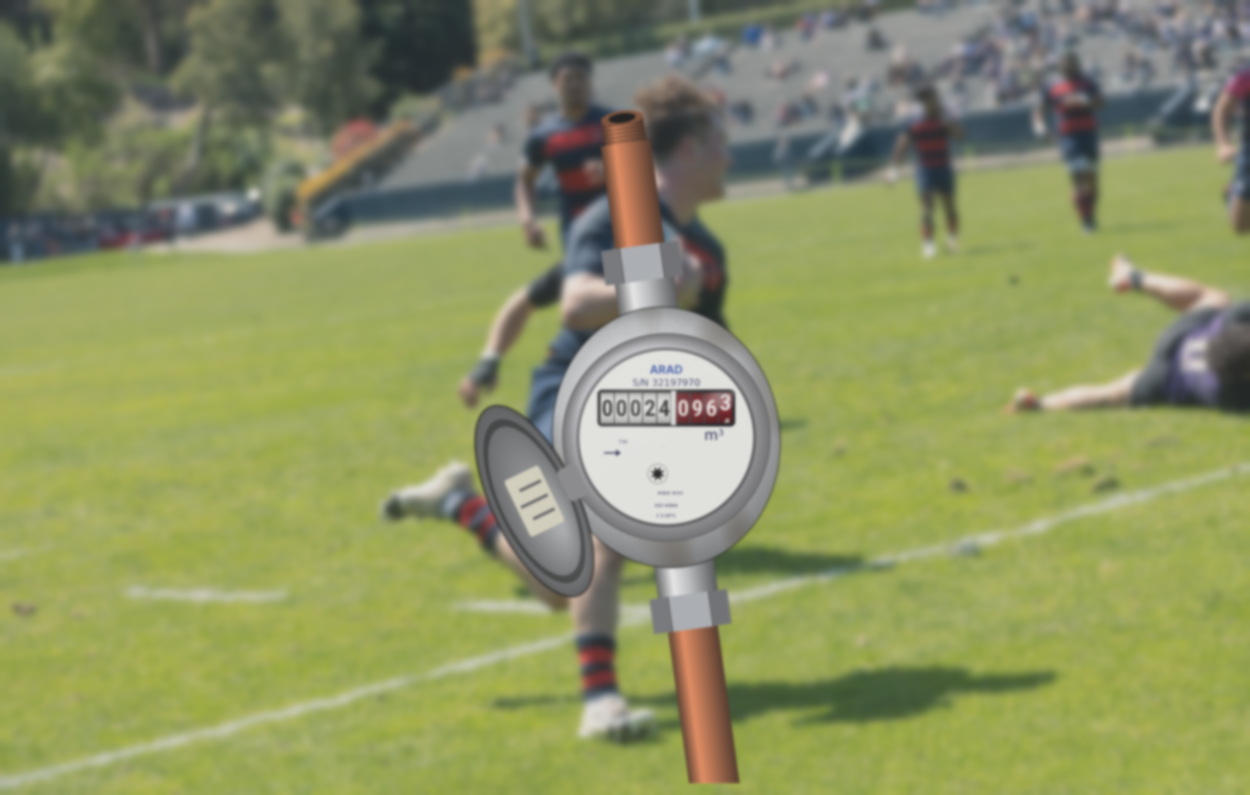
24.0963 m³
